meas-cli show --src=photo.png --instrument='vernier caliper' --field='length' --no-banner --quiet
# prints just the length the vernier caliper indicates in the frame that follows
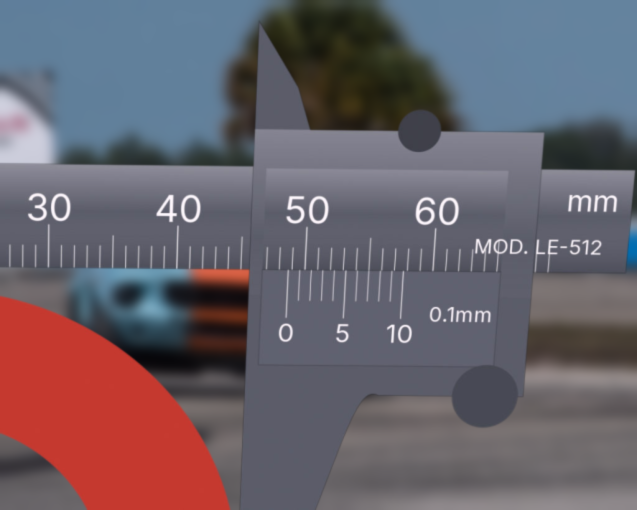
48.7 mm
